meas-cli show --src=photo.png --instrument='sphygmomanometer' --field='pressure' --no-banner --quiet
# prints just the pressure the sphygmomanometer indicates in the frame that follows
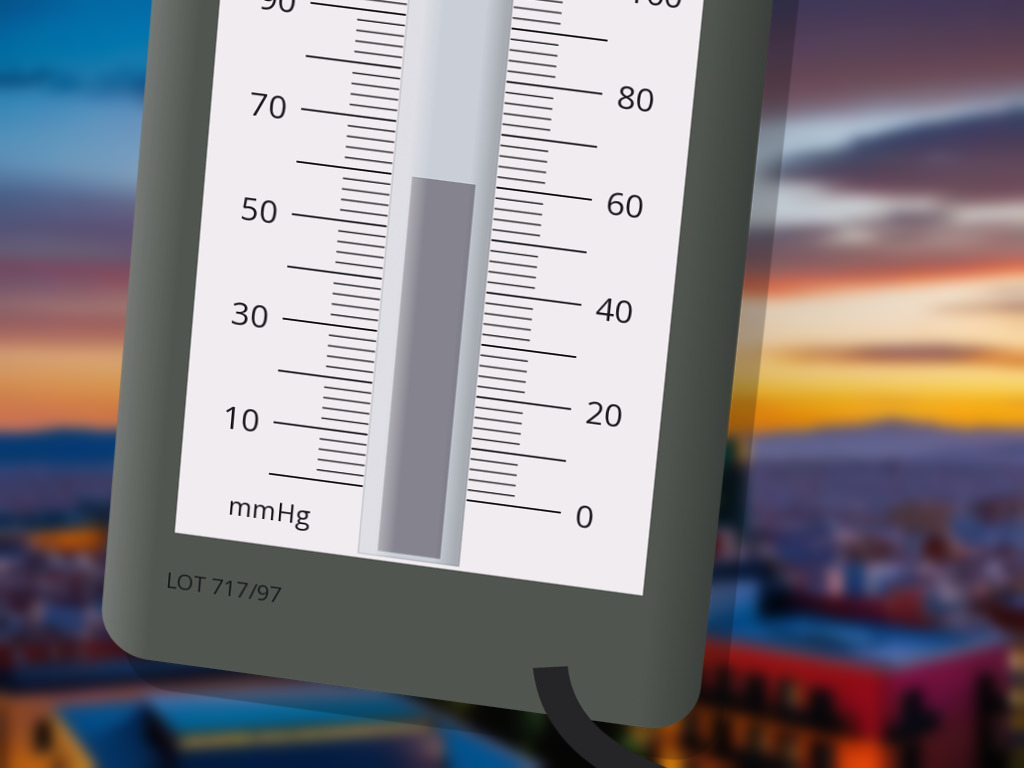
60 mmHg
